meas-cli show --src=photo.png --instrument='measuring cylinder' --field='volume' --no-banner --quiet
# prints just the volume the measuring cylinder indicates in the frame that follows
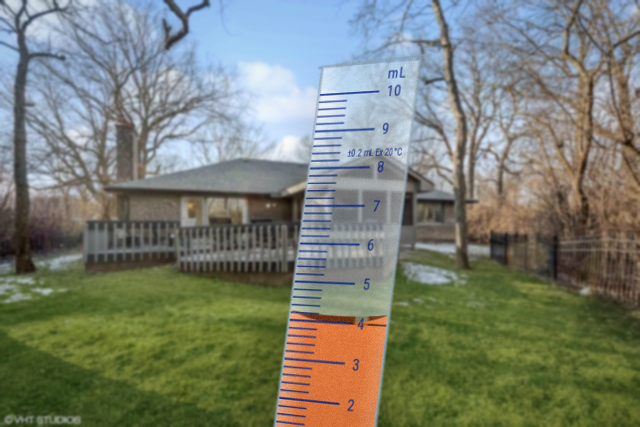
4 mL
